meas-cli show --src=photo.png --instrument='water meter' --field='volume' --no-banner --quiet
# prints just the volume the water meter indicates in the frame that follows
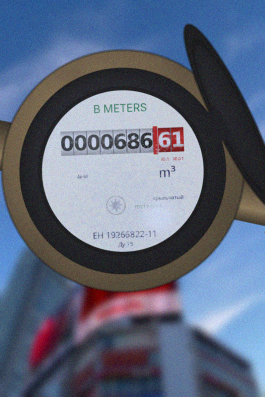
686.61 m³
